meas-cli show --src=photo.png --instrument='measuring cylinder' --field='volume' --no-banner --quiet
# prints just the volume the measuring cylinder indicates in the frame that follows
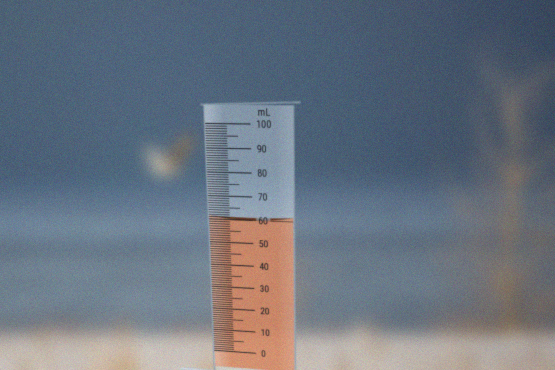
60 mL
